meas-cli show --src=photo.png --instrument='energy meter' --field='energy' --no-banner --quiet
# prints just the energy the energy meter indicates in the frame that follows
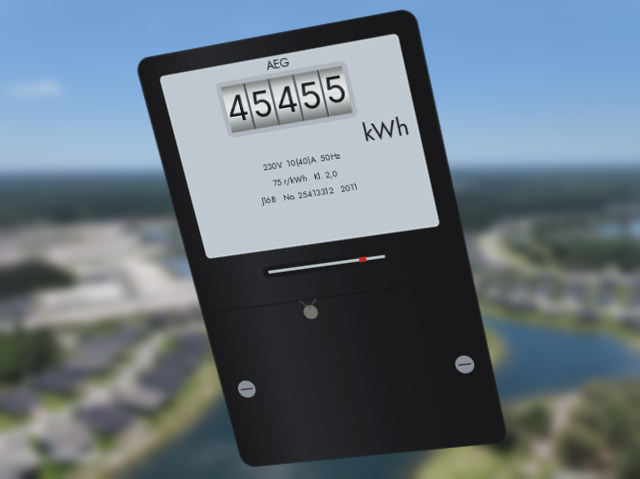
45455 kWh
